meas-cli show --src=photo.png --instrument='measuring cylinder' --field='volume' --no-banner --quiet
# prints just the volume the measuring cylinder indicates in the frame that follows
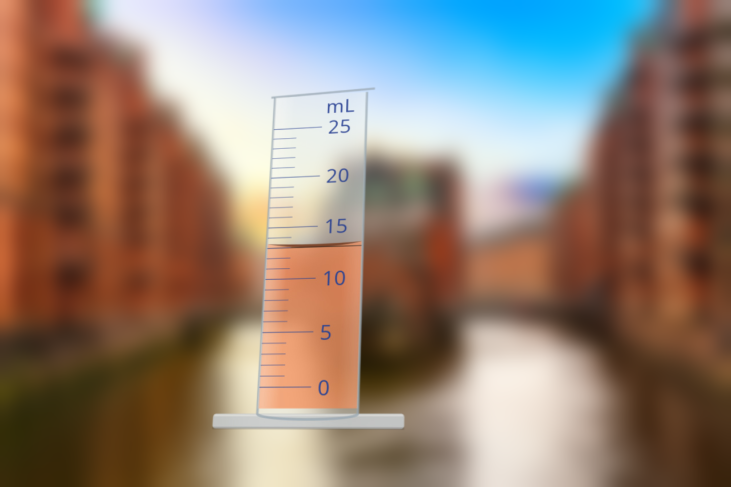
13 mL
